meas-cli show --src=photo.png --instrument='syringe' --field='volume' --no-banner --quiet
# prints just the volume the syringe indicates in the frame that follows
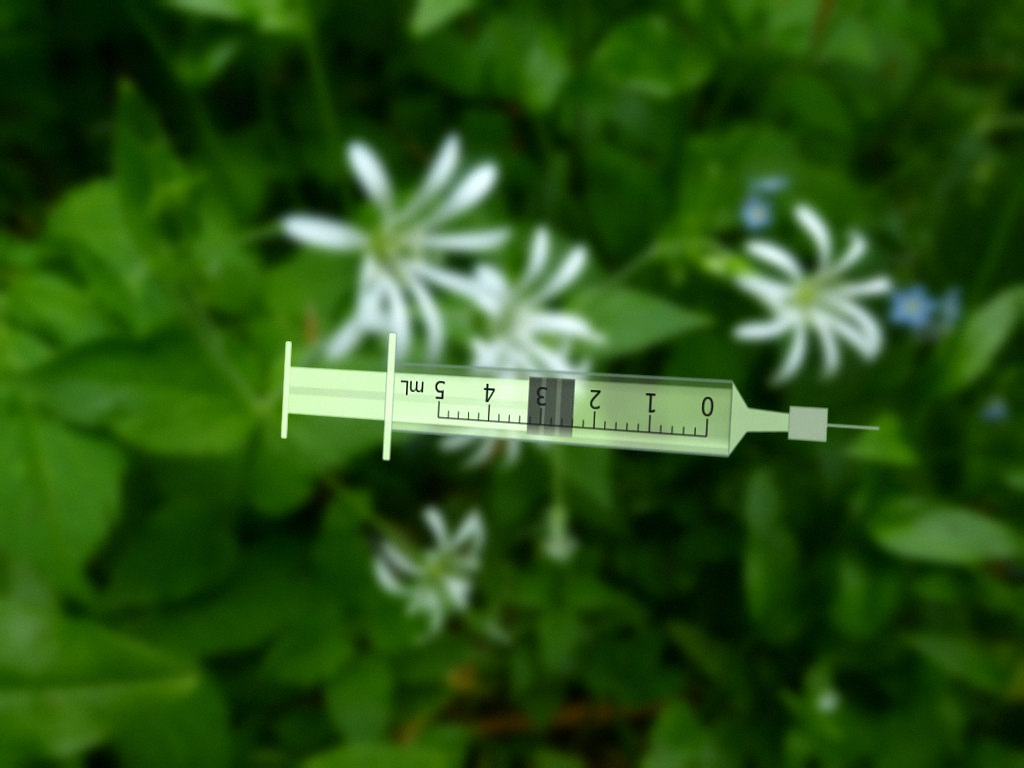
2.4 mL
